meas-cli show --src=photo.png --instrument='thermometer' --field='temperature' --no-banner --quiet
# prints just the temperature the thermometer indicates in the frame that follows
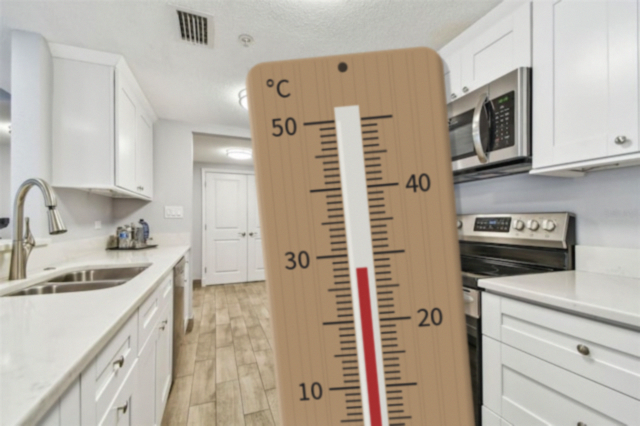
28 °C
